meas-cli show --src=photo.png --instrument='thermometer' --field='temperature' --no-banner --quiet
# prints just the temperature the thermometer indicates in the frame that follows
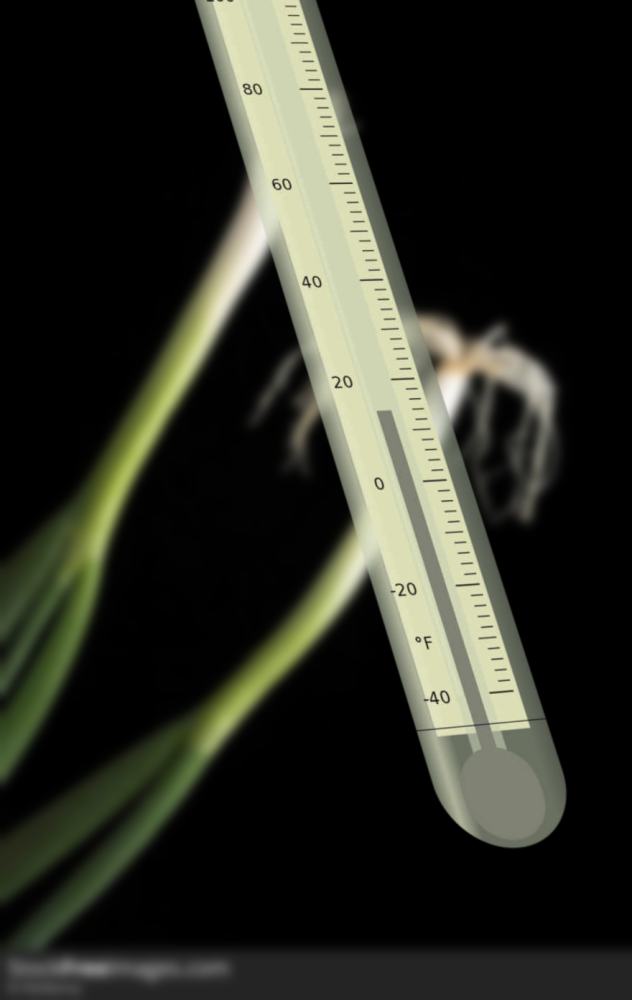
14 °F
